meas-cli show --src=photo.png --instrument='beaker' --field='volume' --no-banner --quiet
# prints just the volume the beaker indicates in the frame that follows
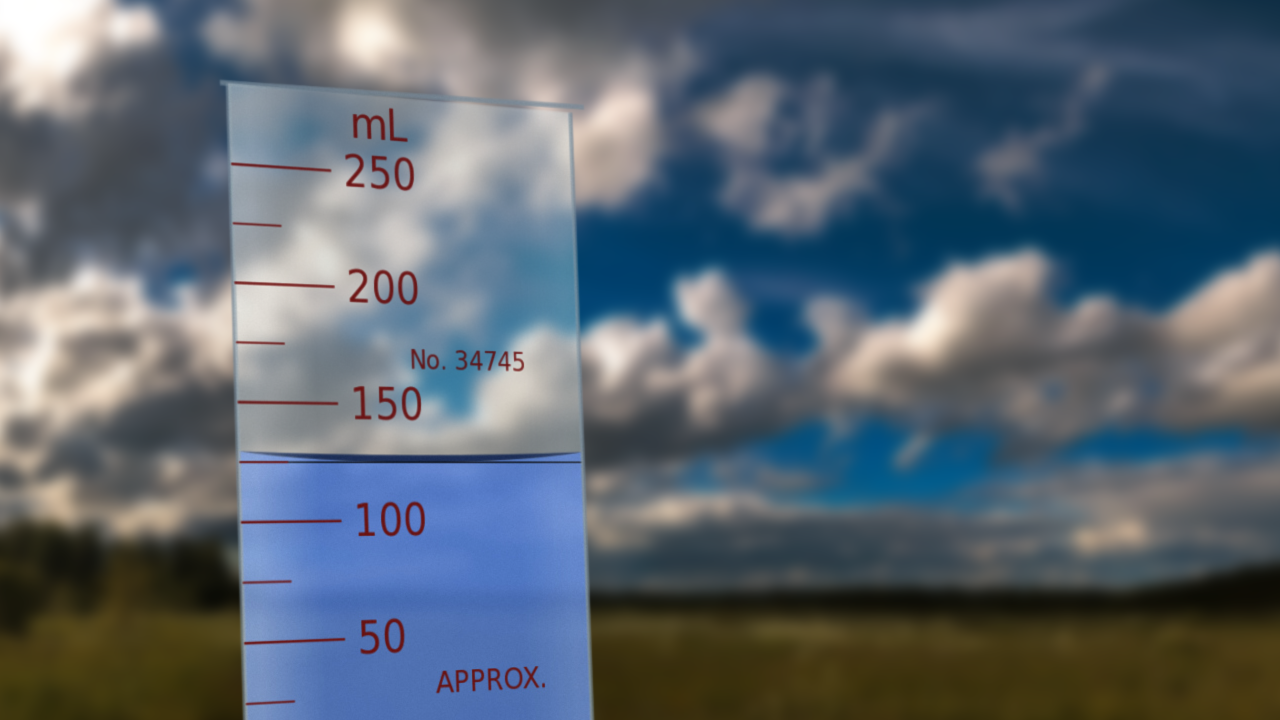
125 mL
